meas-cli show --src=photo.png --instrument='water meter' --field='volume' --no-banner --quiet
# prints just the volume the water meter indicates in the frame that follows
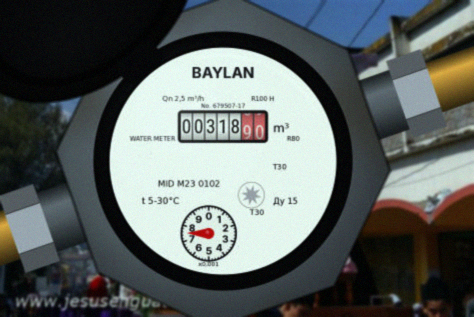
318.897 m³
